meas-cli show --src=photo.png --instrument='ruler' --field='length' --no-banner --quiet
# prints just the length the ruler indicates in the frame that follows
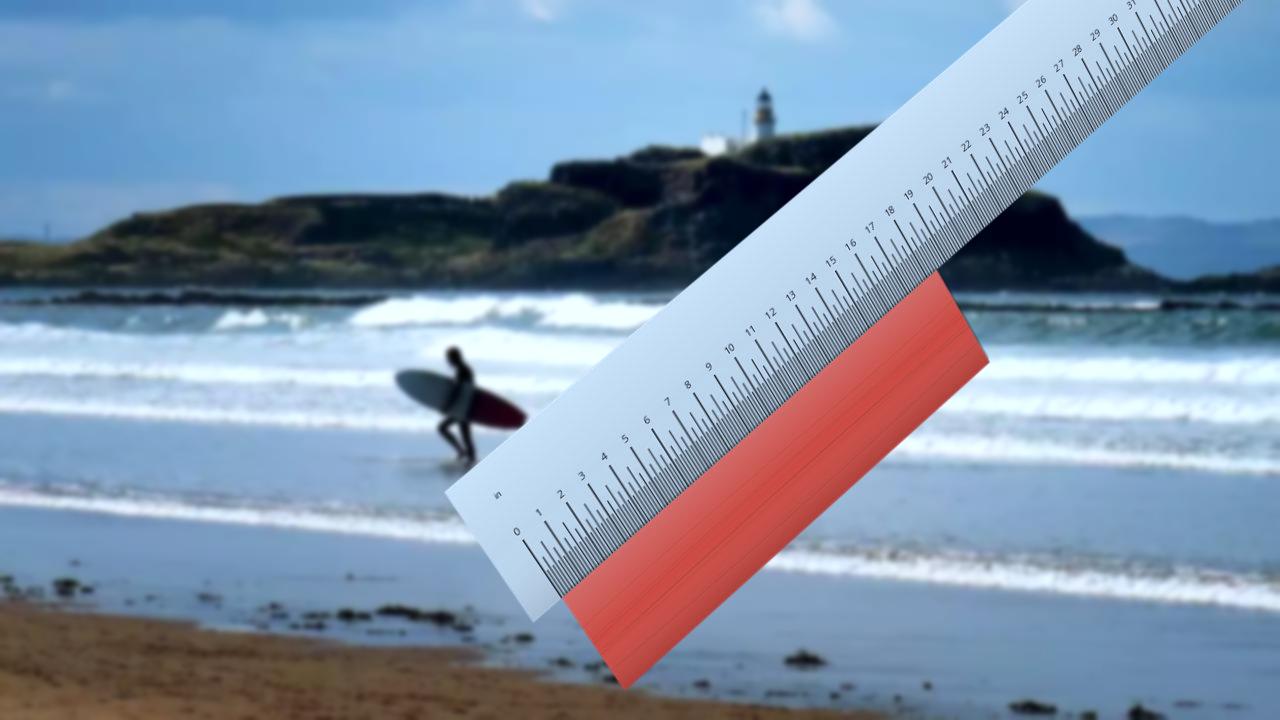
18.5 in
